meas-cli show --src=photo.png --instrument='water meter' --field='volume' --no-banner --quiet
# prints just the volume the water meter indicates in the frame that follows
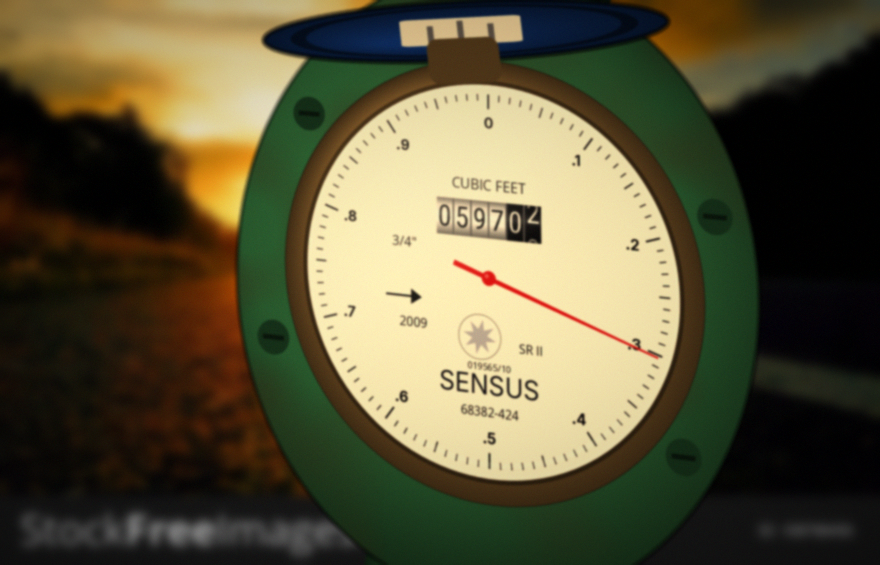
59702.30 ft³
